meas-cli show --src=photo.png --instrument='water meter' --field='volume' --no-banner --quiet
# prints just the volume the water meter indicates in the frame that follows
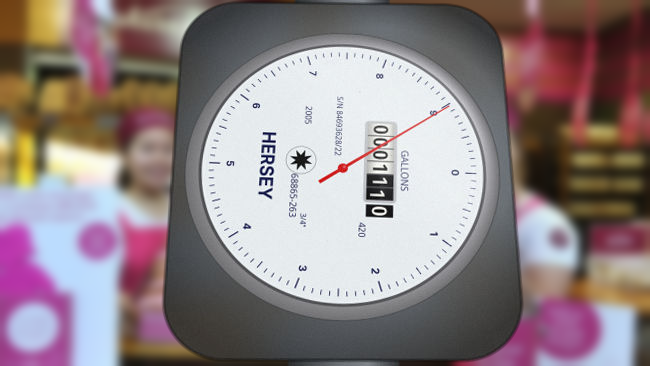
1109.0 gal
